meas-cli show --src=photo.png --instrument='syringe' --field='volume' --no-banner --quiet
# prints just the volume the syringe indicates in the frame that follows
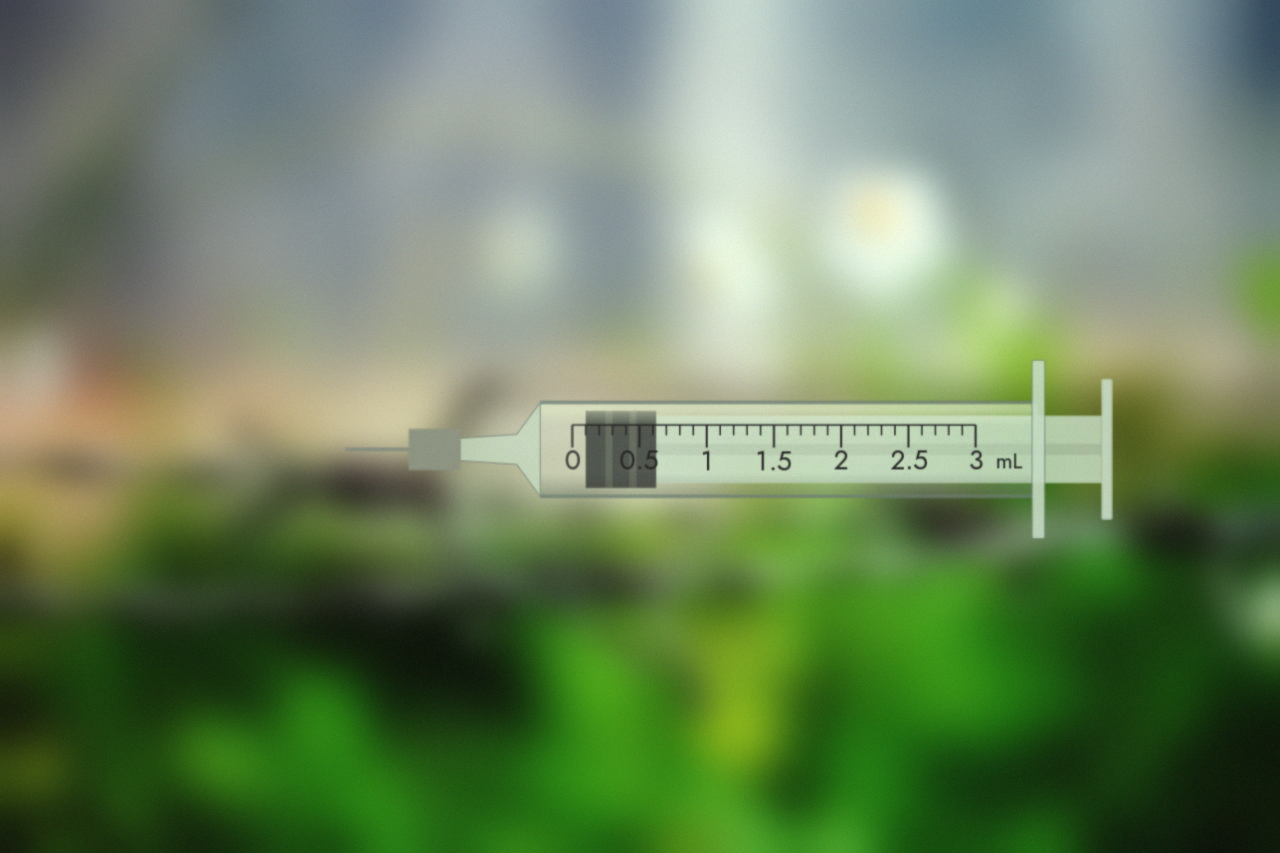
0.1 mL
